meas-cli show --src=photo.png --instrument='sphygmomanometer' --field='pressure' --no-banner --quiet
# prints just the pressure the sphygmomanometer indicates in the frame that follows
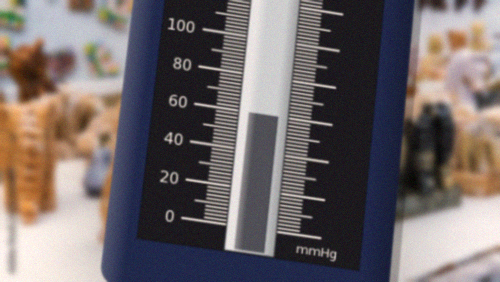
60 mmHg
